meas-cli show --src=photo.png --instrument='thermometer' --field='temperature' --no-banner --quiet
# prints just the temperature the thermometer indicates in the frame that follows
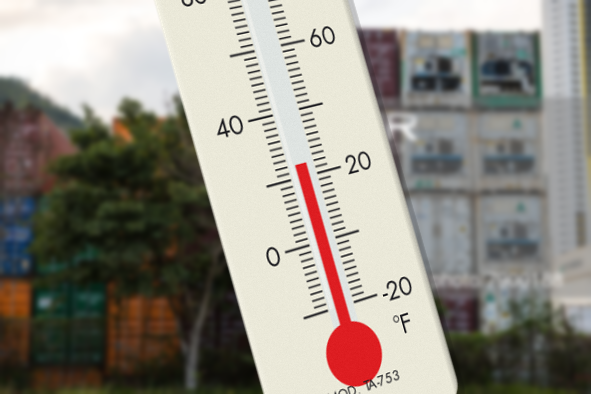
24 °F
